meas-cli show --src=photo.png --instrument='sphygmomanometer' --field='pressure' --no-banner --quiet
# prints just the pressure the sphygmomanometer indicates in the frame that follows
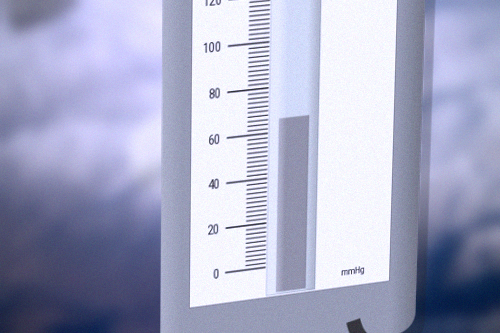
66 mmHg
